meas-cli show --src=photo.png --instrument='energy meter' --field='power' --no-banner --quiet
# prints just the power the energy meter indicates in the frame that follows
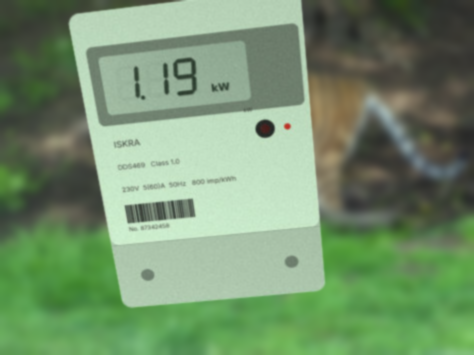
1.19 kW
